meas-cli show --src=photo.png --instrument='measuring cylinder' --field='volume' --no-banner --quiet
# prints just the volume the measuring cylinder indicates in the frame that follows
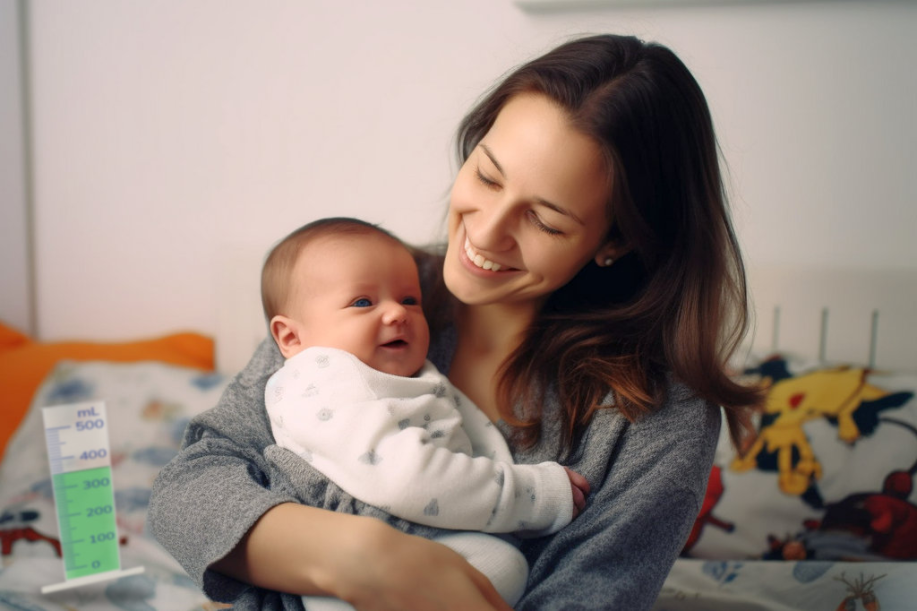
350 mL
